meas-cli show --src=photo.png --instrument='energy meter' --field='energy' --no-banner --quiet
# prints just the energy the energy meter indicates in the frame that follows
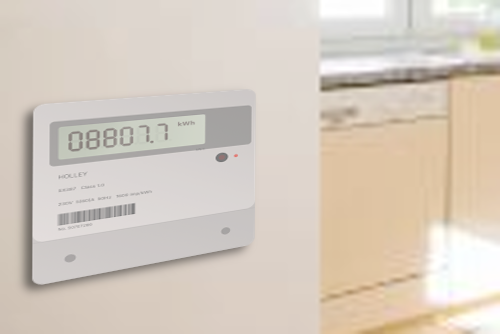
8807.7 kWh
